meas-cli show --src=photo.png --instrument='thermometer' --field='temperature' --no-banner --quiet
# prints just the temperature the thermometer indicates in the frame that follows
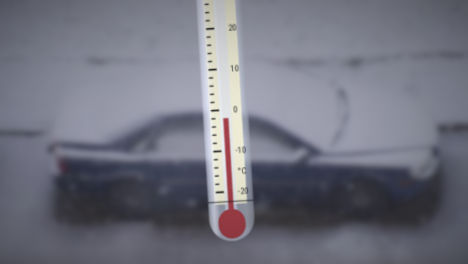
-2 °C
